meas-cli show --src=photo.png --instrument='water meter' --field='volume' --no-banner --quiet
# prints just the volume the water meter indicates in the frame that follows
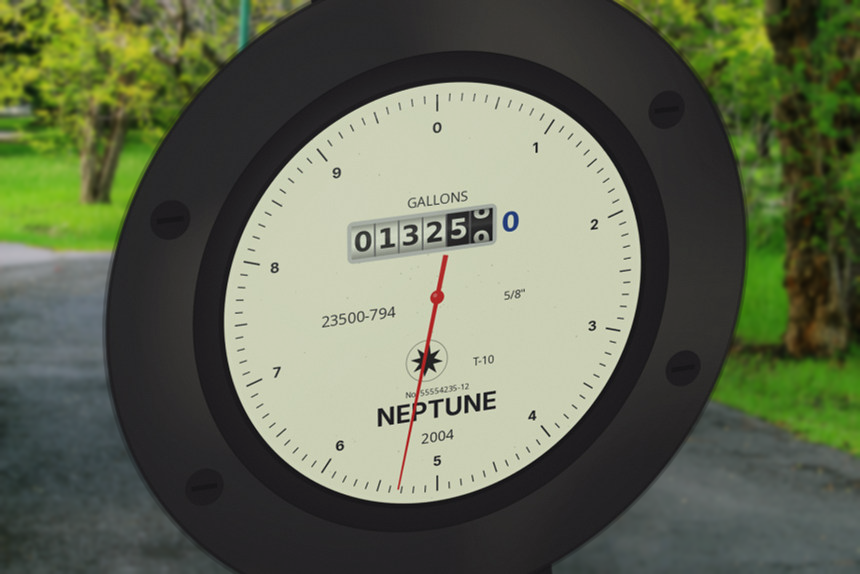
132585.3 gal
